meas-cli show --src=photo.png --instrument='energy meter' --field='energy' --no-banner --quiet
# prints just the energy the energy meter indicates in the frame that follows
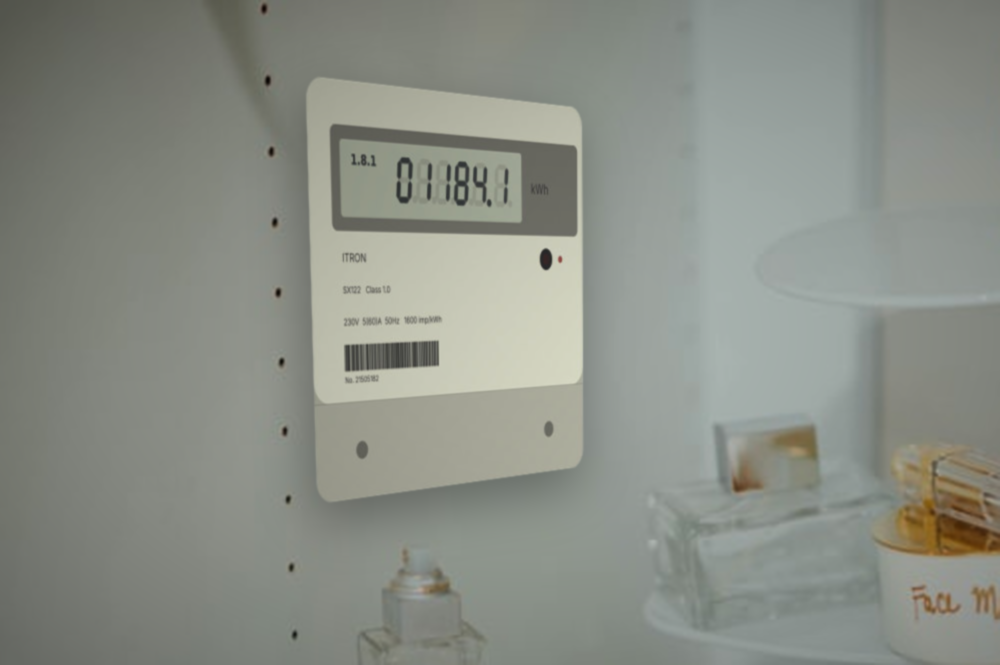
1184.1 kWh
